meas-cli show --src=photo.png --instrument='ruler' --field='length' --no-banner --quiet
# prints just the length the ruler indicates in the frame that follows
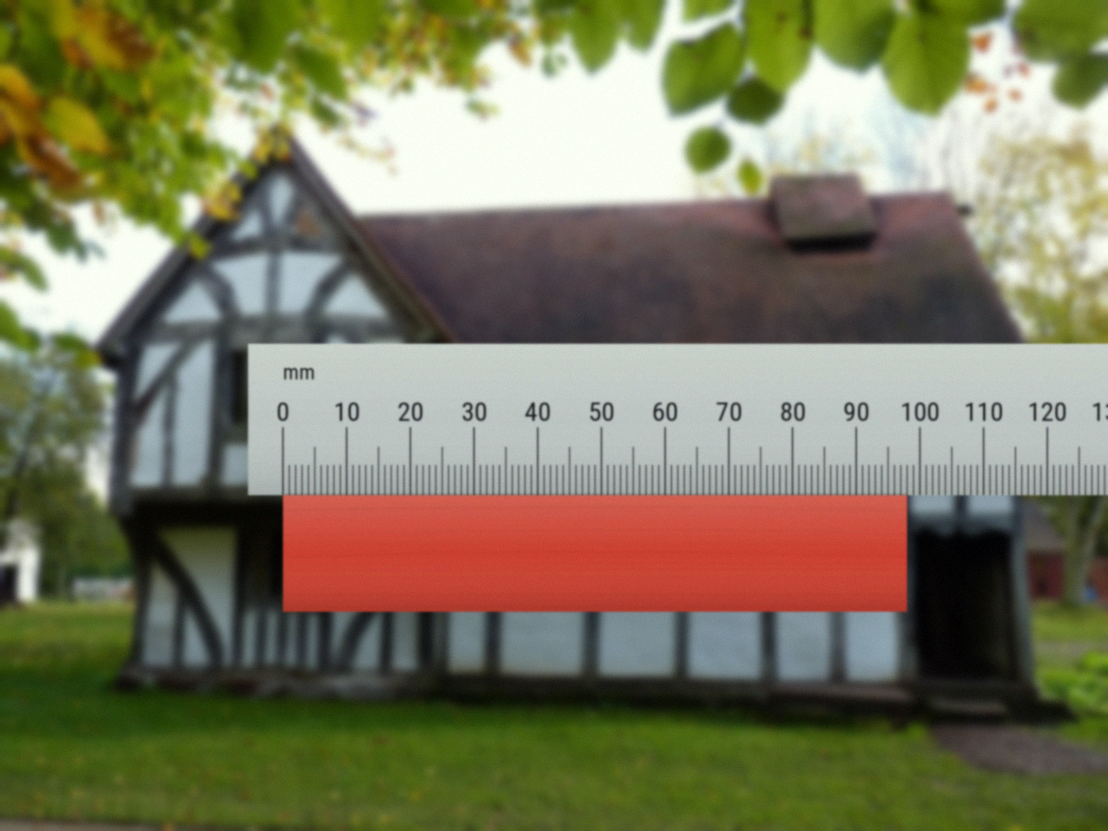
98 mm
